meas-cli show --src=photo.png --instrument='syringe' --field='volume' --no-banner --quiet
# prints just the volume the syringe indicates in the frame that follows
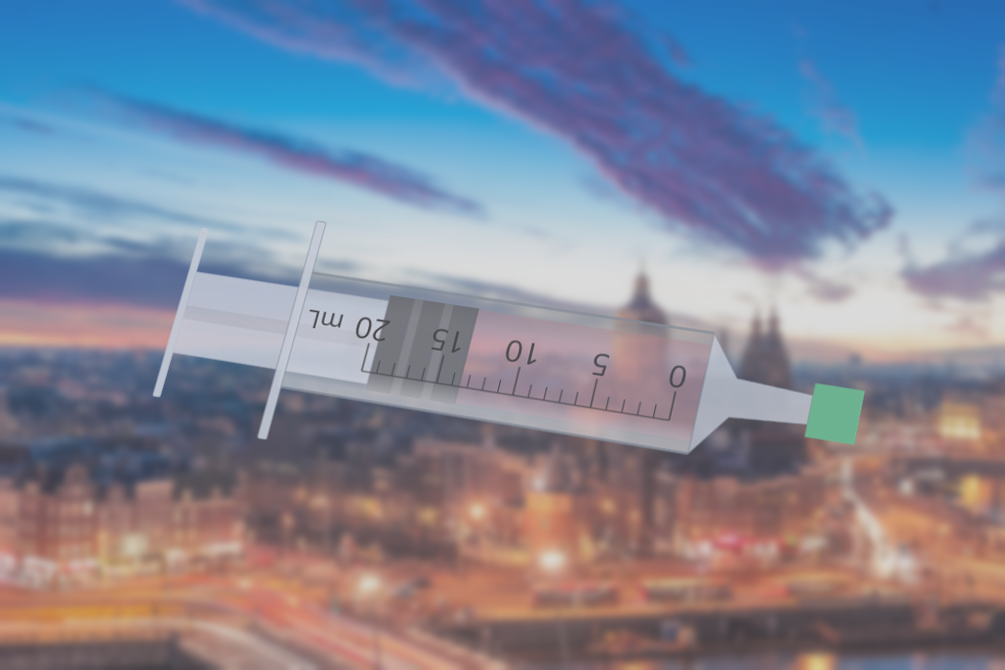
13.5 mL
